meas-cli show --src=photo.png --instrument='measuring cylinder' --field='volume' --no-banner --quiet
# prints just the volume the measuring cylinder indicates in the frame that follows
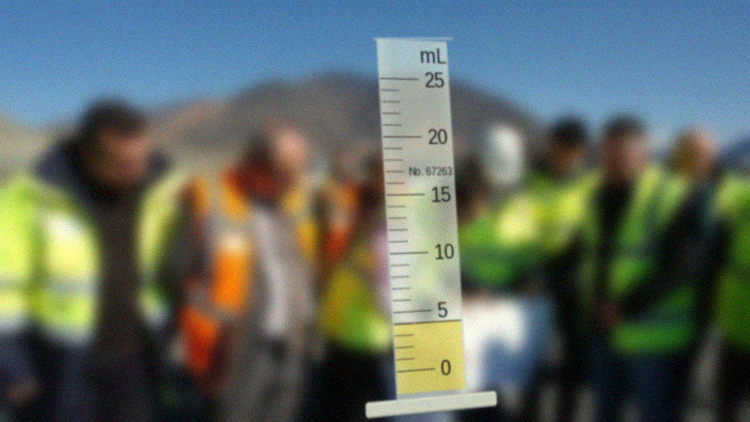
4 mL
